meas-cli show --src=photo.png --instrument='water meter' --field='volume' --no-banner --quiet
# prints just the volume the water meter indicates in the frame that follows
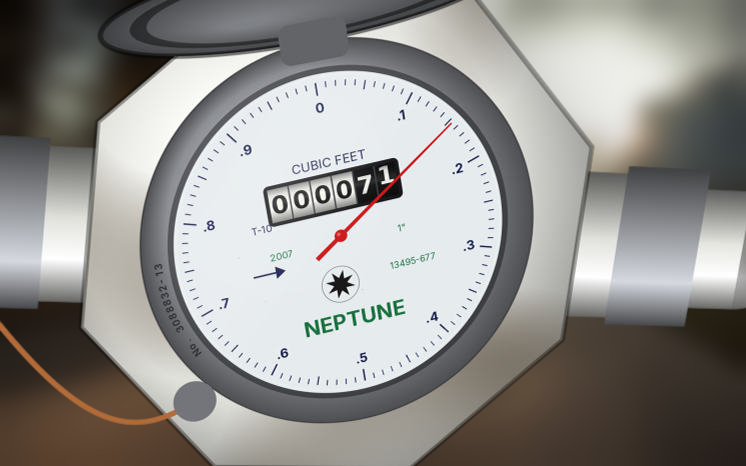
71.15 ft³
